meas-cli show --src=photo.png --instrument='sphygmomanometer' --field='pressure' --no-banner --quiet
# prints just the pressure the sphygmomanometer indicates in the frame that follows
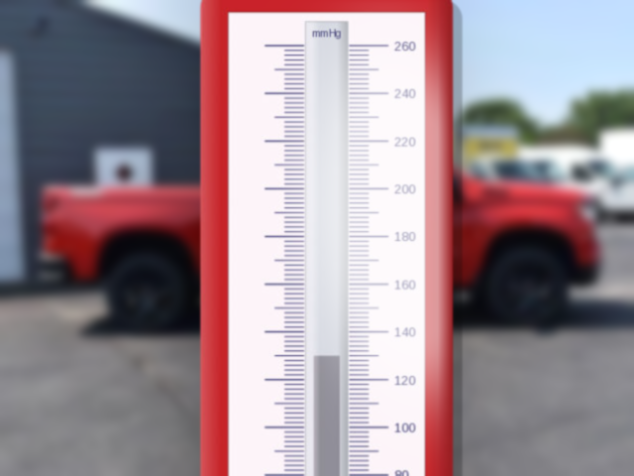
130 mmHg
